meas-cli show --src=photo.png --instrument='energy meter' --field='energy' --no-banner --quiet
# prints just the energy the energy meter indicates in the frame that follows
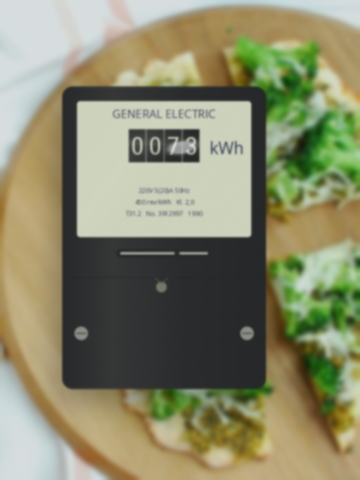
73 kWh
